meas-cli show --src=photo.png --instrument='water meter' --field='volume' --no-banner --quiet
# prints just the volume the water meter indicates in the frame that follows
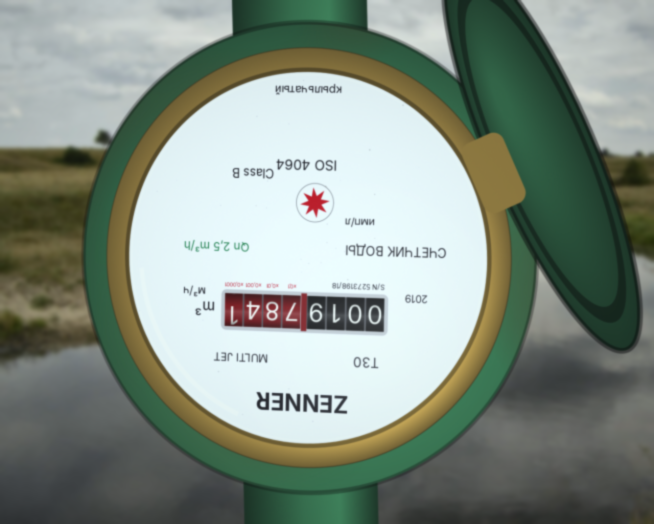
19.7841 m³
